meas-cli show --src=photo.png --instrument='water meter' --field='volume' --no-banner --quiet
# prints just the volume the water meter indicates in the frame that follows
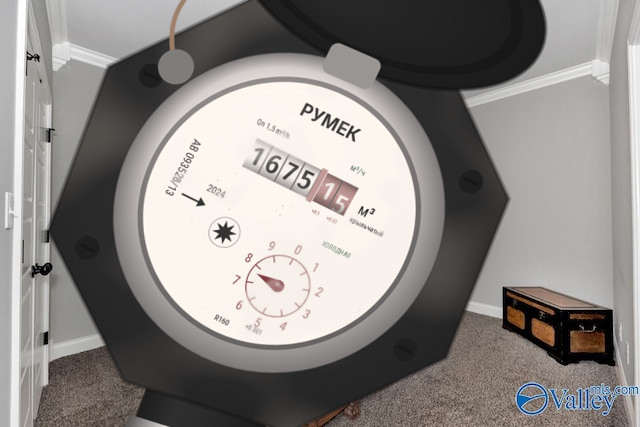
1675.147 m³
